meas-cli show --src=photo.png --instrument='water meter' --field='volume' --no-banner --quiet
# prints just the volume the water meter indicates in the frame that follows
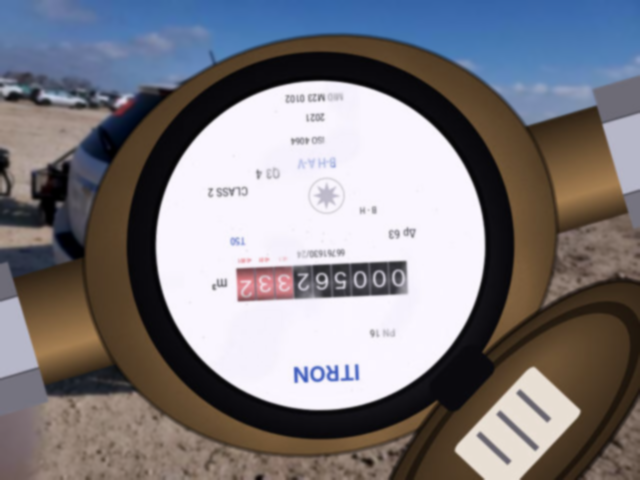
562.332 m³
